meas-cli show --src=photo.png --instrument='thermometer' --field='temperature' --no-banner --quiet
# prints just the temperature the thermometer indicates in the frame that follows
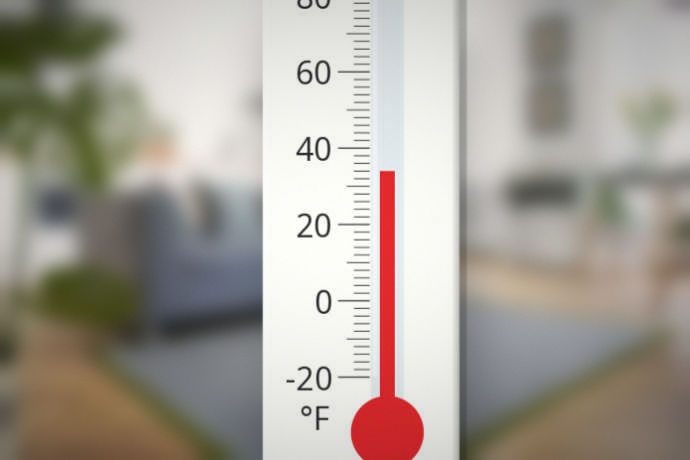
34 °F
